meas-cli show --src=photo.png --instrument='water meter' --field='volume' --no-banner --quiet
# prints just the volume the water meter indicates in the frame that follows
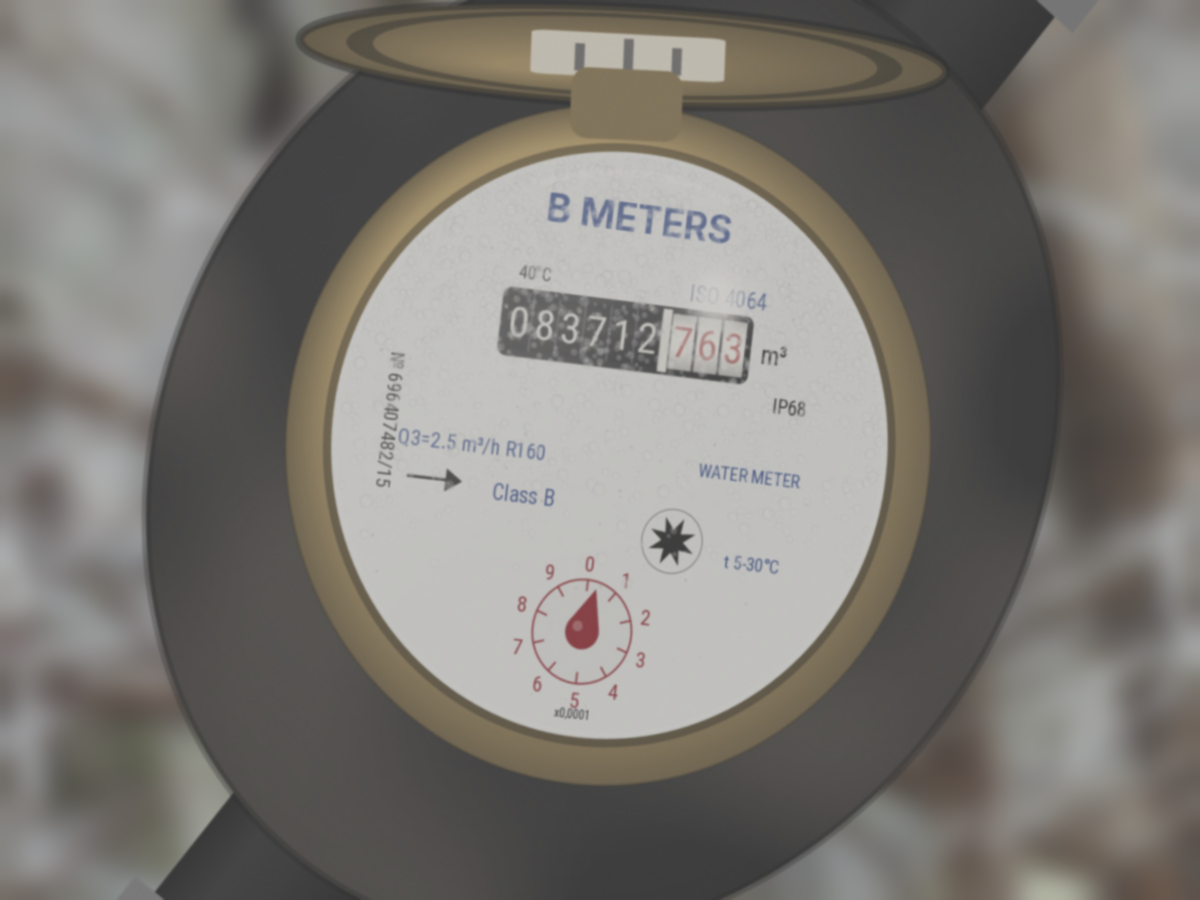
83712.7630 m³
